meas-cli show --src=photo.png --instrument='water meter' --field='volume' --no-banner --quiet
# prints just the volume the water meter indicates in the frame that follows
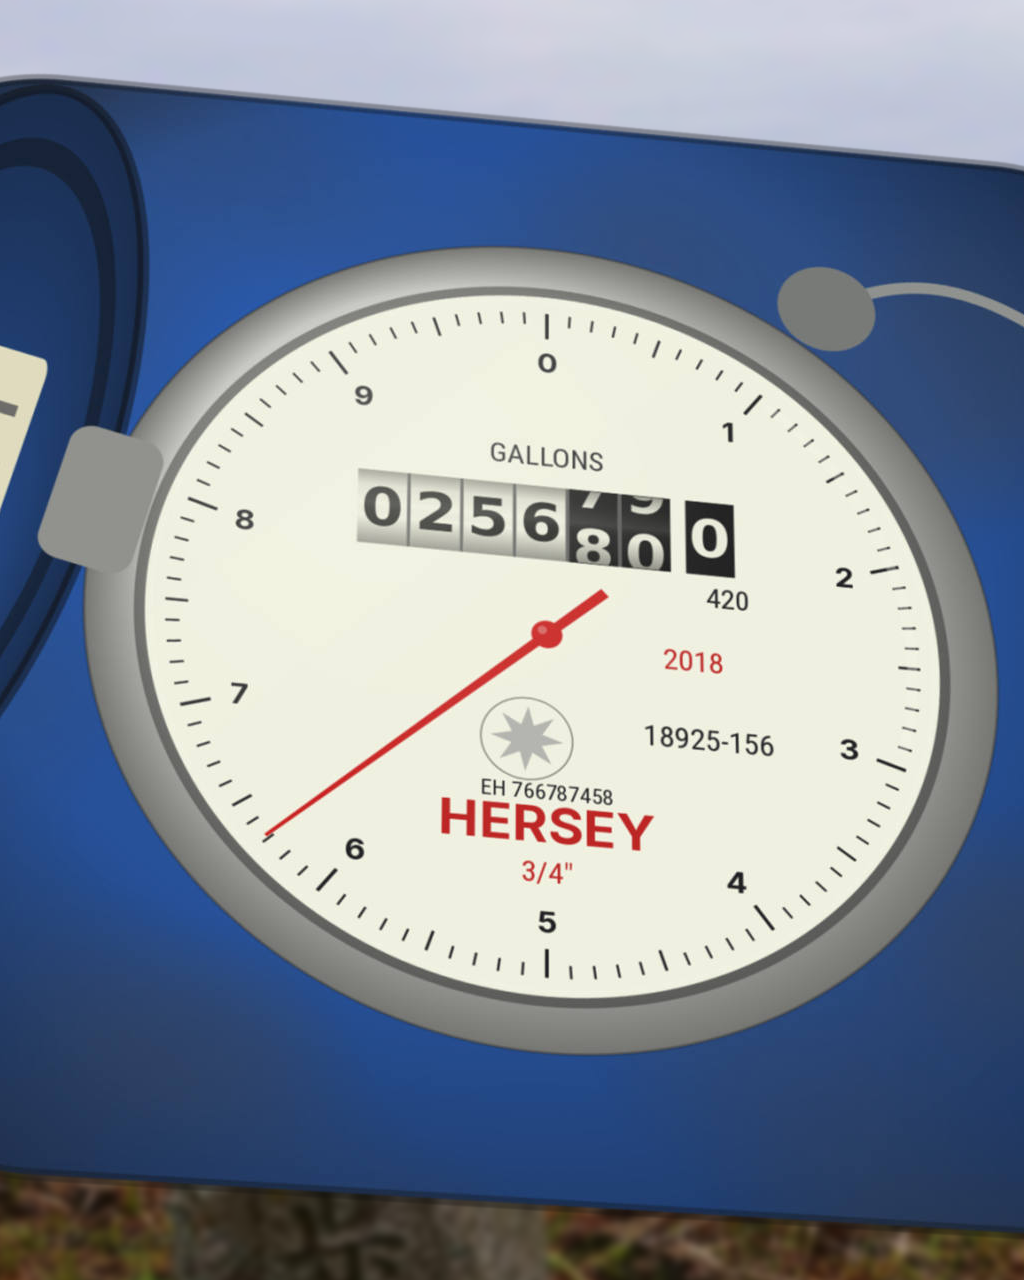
256796.3 gal
